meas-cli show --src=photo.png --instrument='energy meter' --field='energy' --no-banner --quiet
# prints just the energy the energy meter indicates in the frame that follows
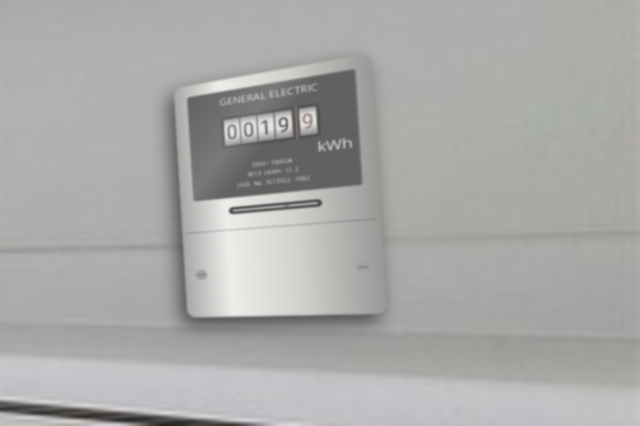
19.9 kWh
